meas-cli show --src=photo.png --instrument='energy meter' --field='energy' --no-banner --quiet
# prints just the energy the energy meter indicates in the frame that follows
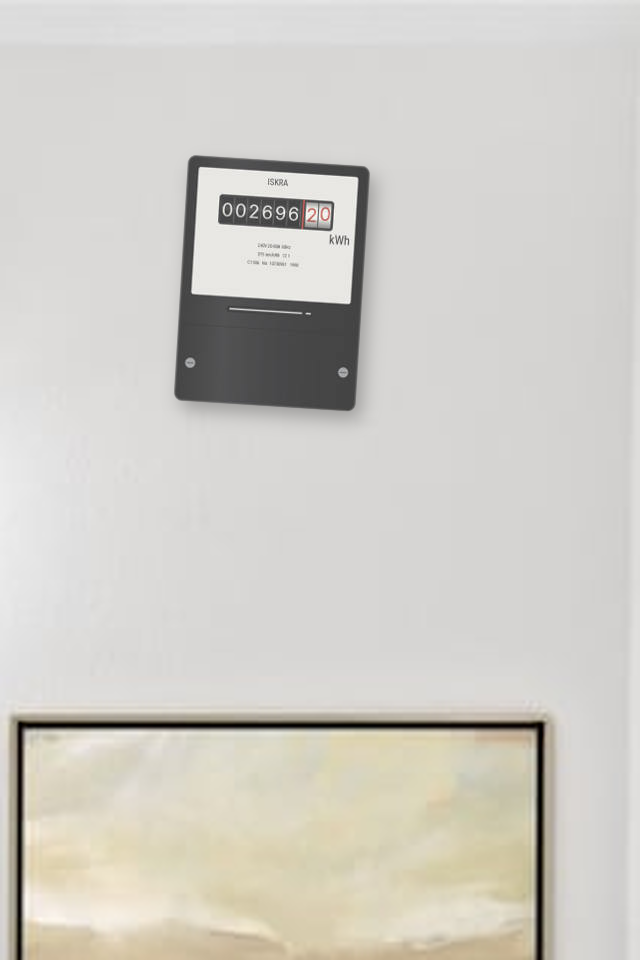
2696.20 kWh
